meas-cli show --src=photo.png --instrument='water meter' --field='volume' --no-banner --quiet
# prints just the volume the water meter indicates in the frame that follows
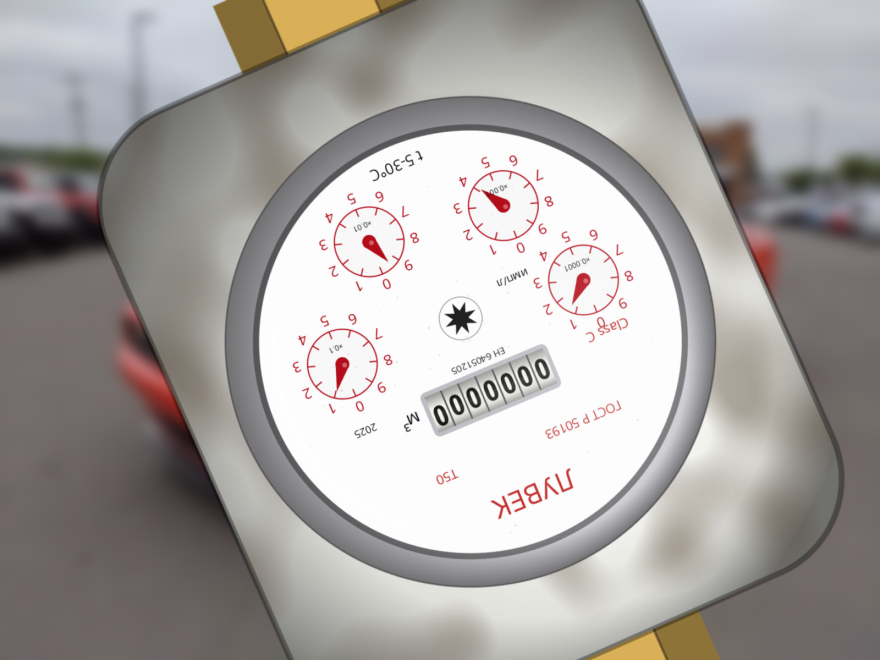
0.0941 m³
